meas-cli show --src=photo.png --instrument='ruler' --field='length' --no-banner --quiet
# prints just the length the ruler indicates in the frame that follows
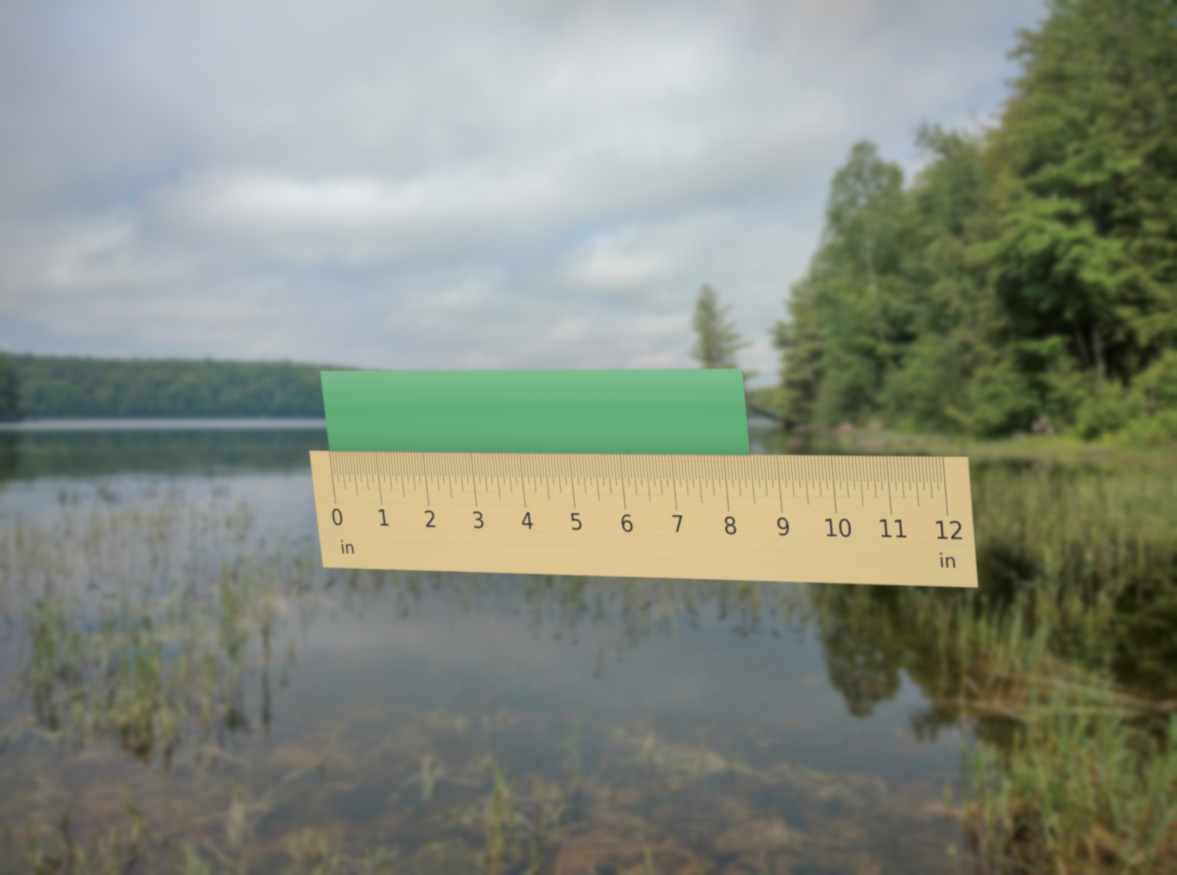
8.5 in
